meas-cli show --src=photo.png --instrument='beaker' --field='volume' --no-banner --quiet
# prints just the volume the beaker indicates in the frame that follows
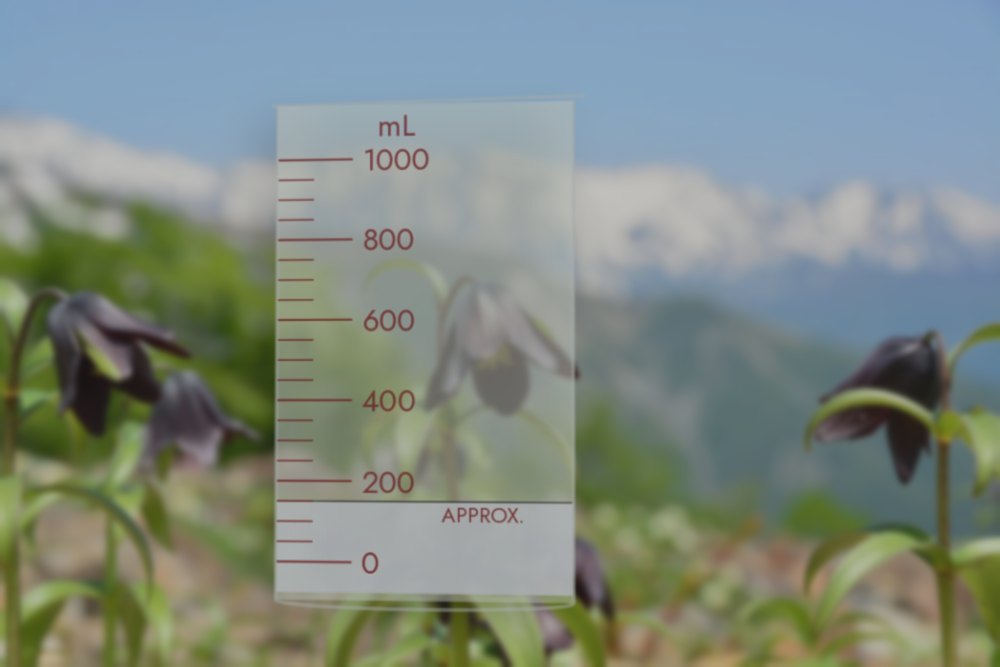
150 mL
